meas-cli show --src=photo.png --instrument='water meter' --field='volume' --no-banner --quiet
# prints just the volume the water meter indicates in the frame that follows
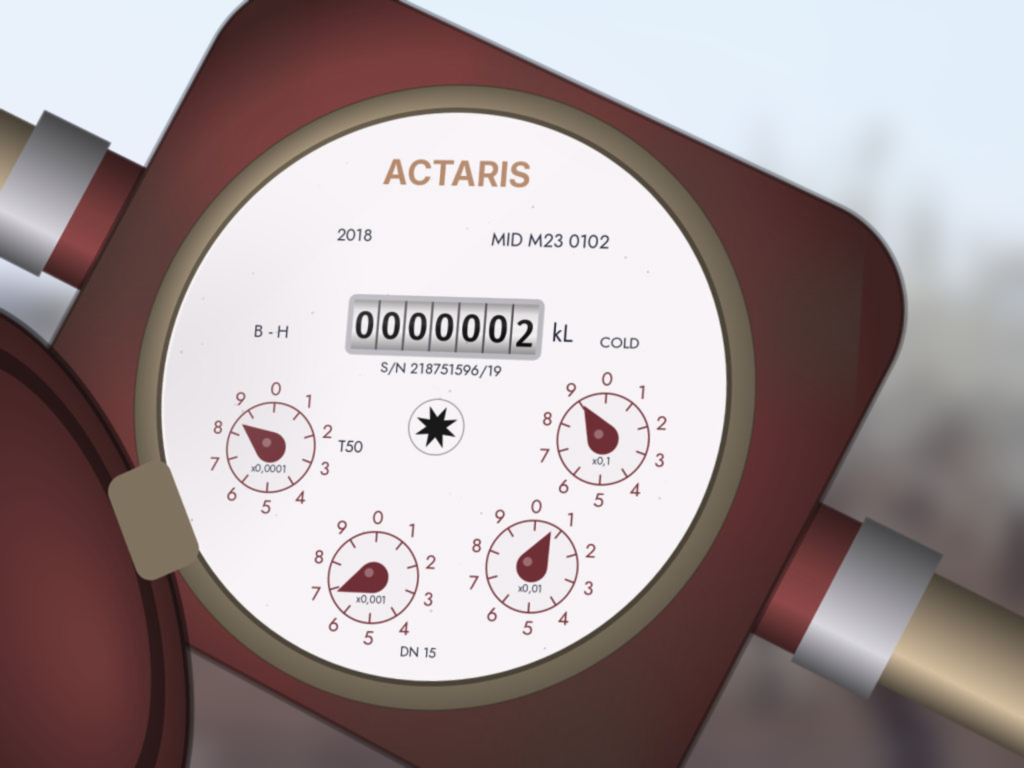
1.9068 kL
